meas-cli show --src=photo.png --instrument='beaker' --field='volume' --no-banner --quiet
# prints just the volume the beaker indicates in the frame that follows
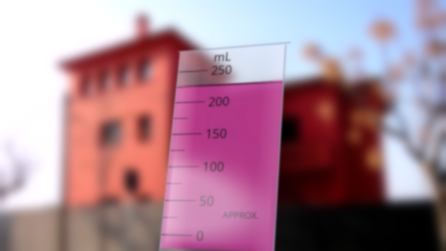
225 mL
